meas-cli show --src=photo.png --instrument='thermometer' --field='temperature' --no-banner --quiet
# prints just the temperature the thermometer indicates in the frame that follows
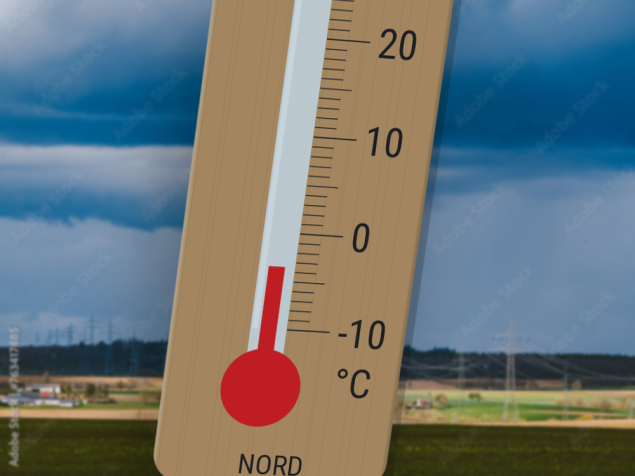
-3.5 °C
